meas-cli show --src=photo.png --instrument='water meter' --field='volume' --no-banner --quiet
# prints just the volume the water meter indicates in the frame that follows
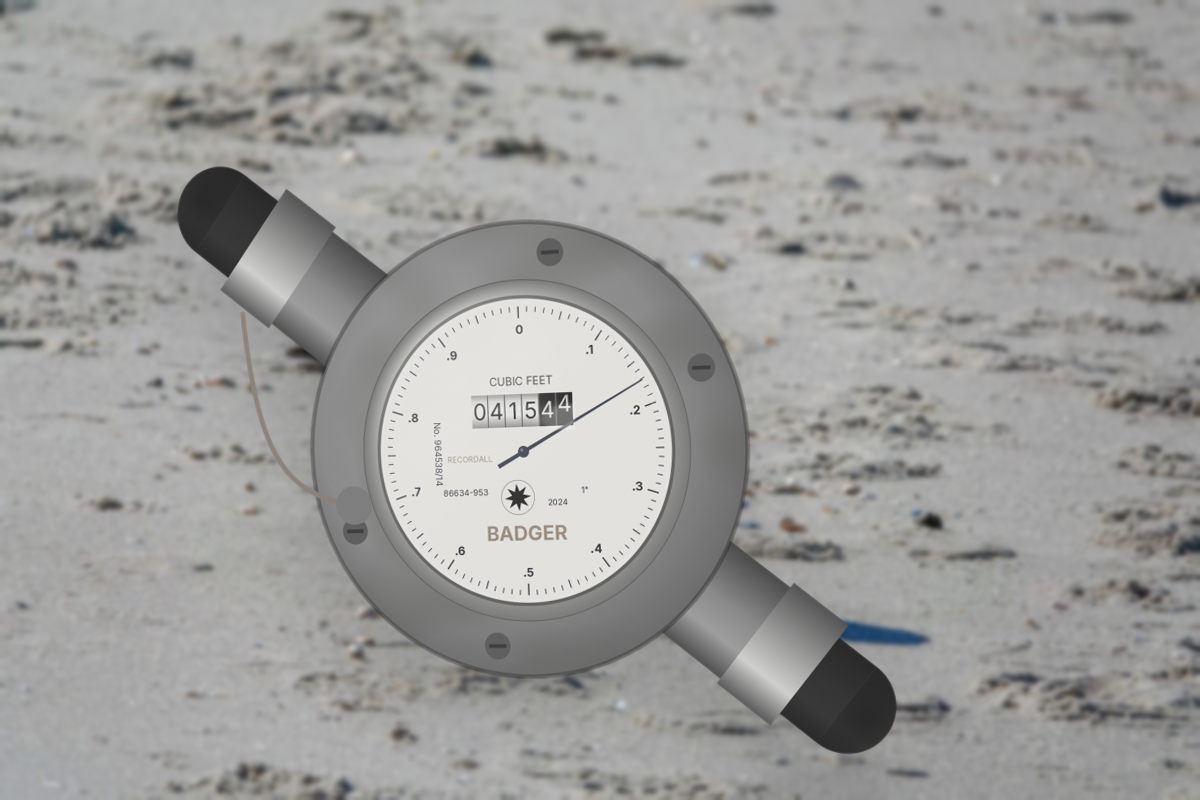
41544.17 ft³
